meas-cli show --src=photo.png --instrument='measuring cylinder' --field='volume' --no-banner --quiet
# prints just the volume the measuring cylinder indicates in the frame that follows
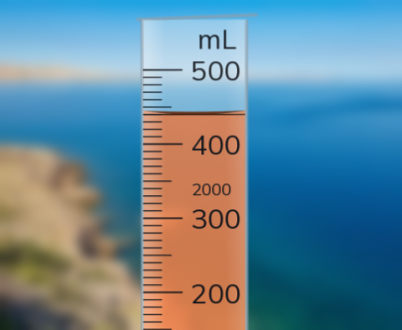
440 mL
